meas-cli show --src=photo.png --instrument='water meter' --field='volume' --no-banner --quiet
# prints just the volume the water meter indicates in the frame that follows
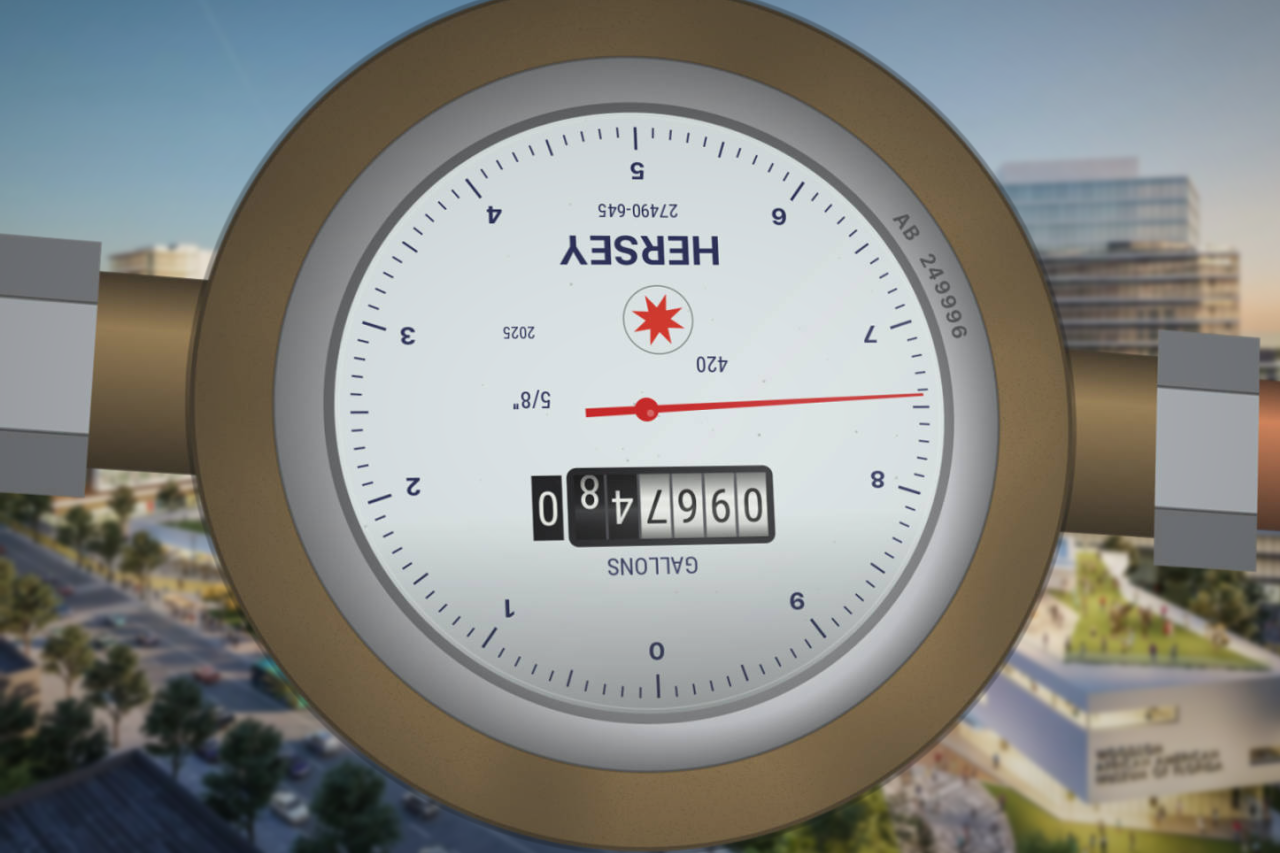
967477.4 gal
